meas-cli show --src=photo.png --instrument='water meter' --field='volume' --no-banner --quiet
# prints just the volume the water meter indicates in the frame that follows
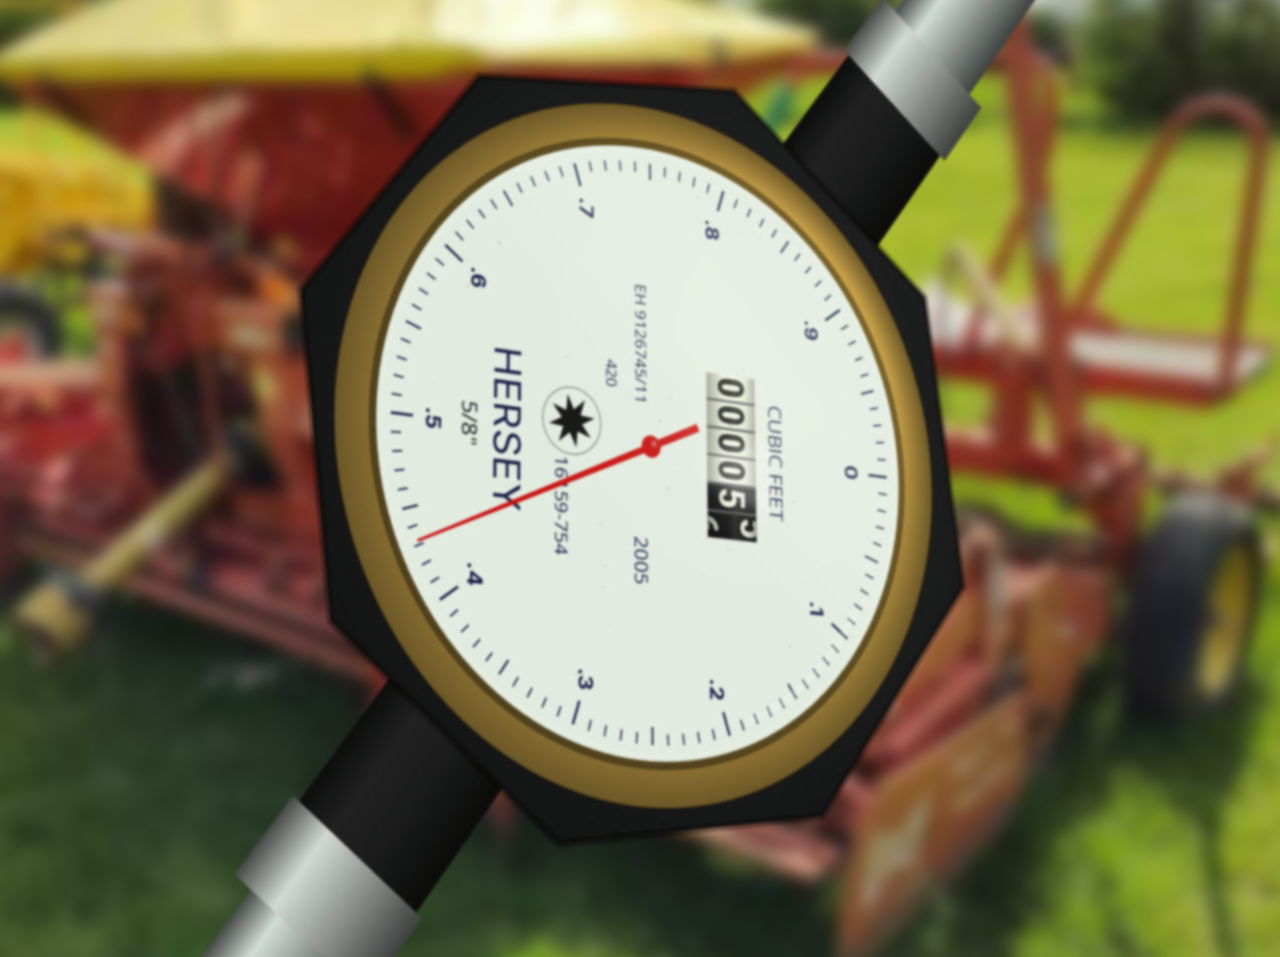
55.43 ft³
